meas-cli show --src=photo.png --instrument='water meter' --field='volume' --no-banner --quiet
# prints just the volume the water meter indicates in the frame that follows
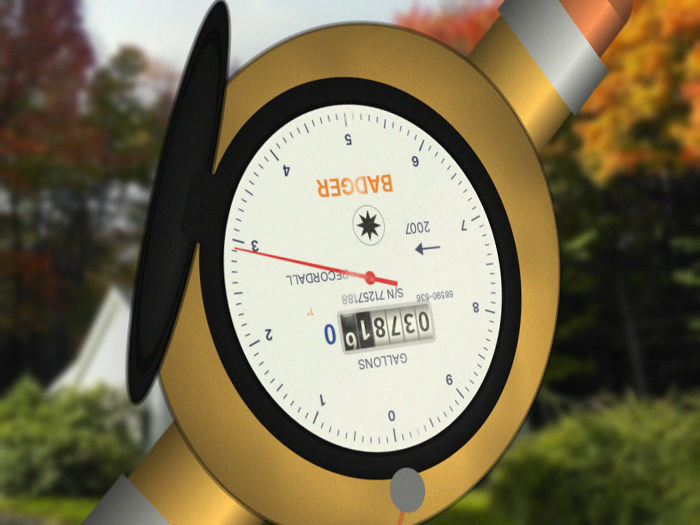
378162.9 gal
